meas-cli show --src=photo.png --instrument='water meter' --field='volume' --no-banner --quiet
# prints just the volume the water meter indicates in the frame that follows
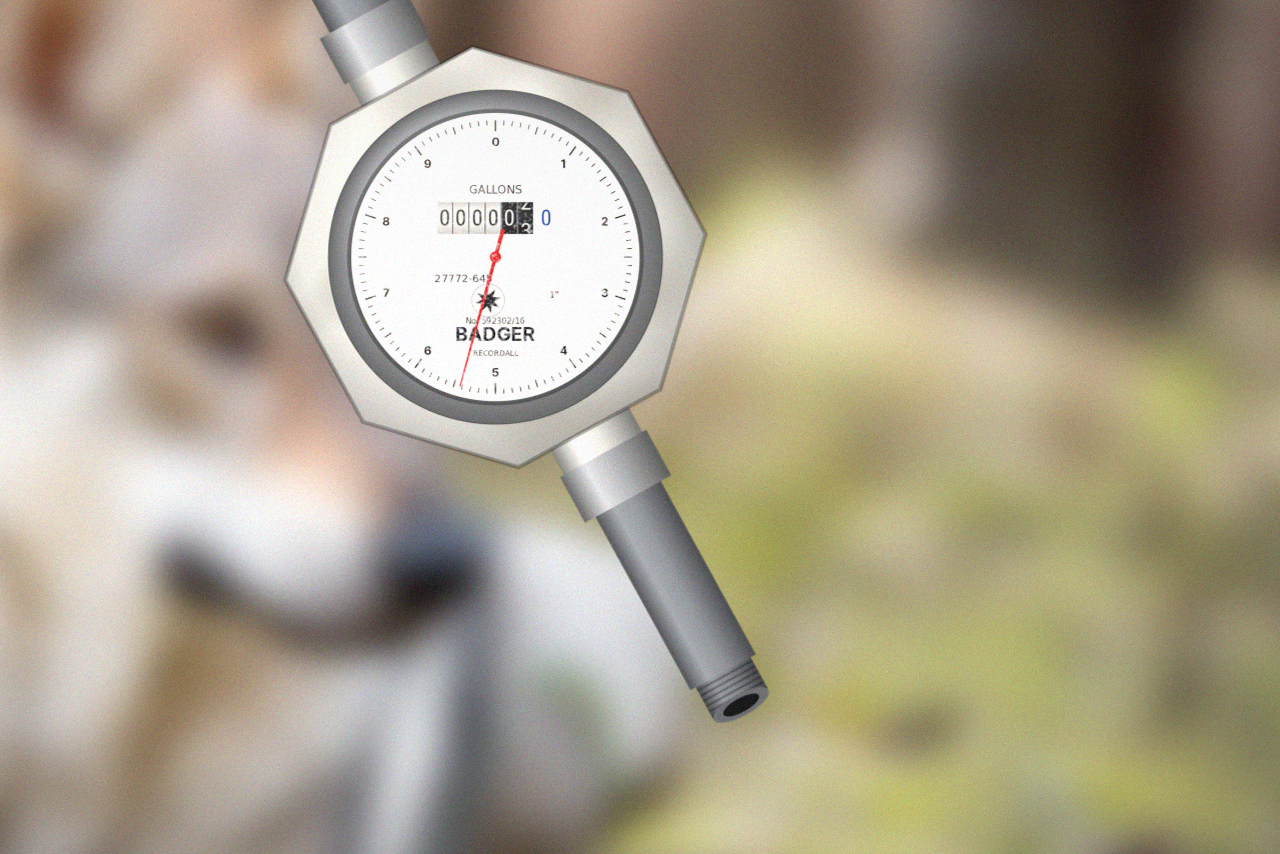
25.4 gal
